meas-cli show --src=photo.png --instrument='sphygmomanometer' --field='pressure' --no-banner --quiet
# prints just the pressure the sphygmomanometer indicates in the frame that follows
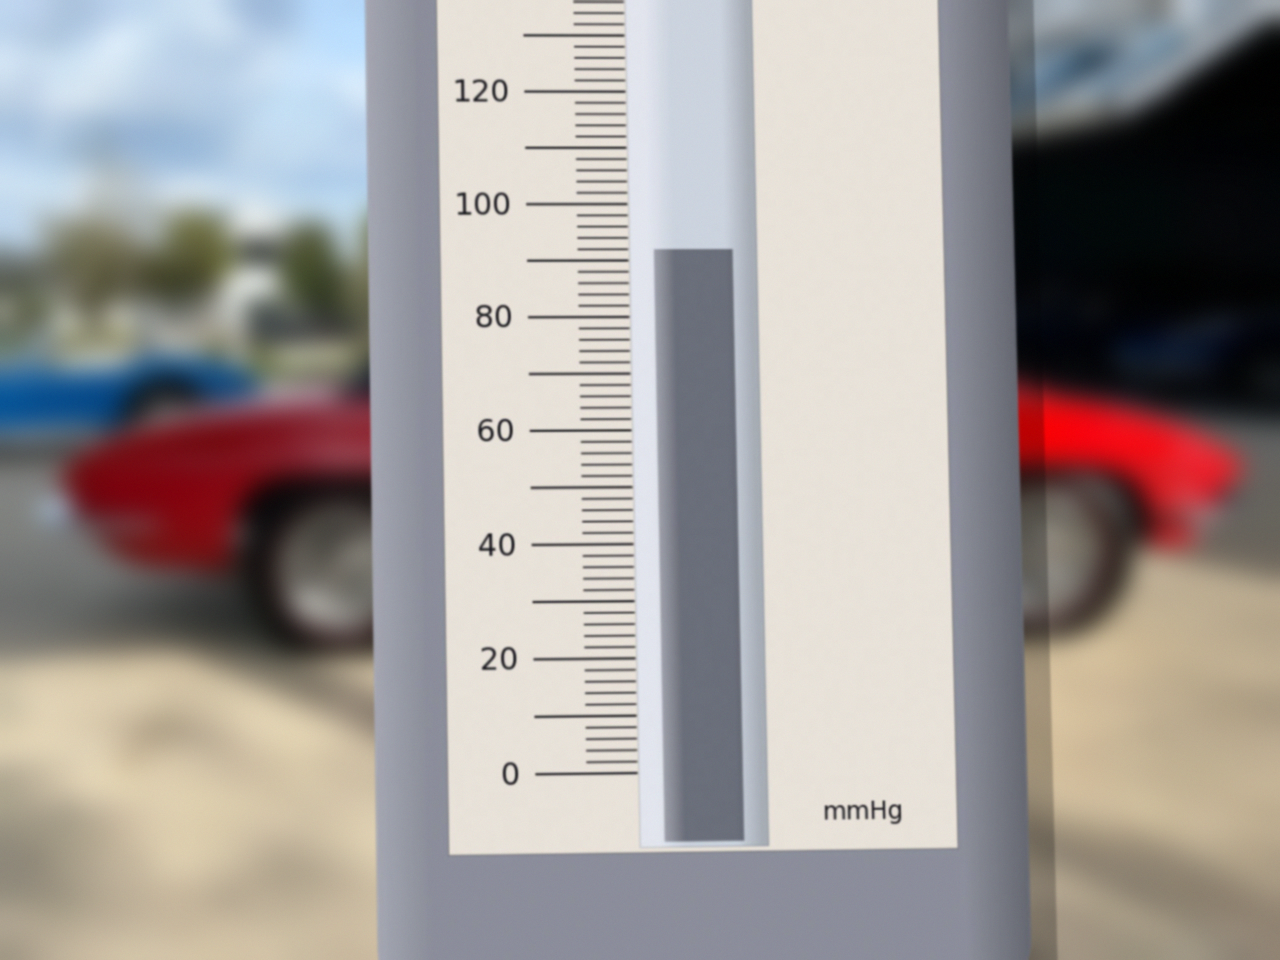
92 mmHg
